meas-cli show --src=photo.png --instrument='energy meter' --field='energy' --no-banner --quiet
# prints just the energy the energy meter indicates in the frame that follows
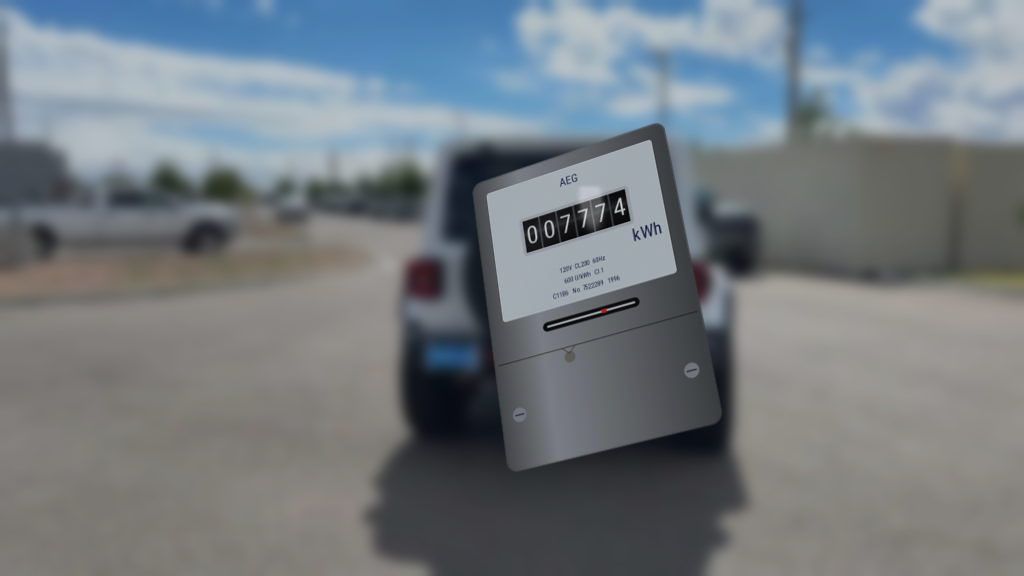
7774 kWh
